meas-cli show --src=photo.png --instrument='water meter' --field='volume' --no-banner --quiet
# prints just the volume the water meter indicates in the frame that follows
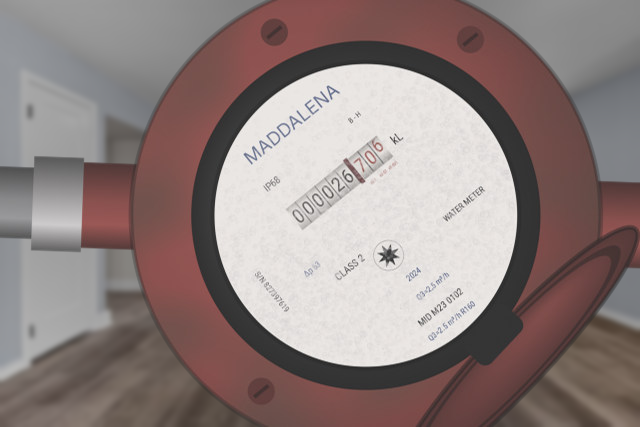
26.706 kL
